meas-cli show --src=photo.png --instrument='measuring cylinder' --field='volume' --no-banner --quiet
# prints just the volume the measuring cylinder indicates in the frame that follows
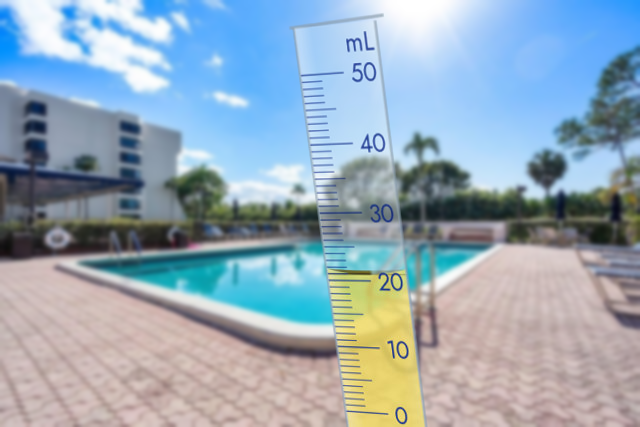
21 mL
